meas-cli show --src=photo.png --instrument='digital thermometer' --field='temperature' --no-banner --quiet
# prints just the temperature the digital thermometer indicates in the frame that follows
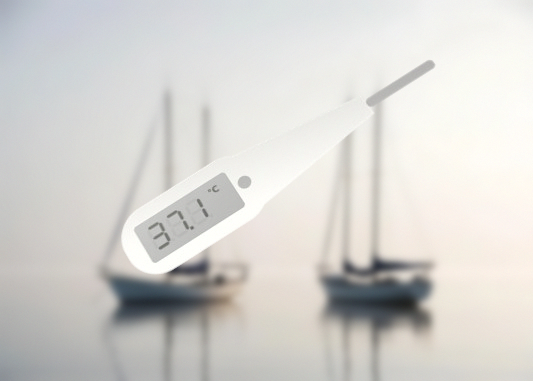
37.1 °C
